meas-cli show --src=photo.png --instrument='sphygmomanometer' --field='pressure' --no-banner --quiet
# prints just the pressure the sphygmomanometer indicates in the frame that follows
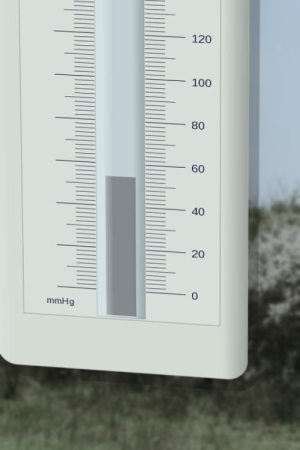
54 mmHg
